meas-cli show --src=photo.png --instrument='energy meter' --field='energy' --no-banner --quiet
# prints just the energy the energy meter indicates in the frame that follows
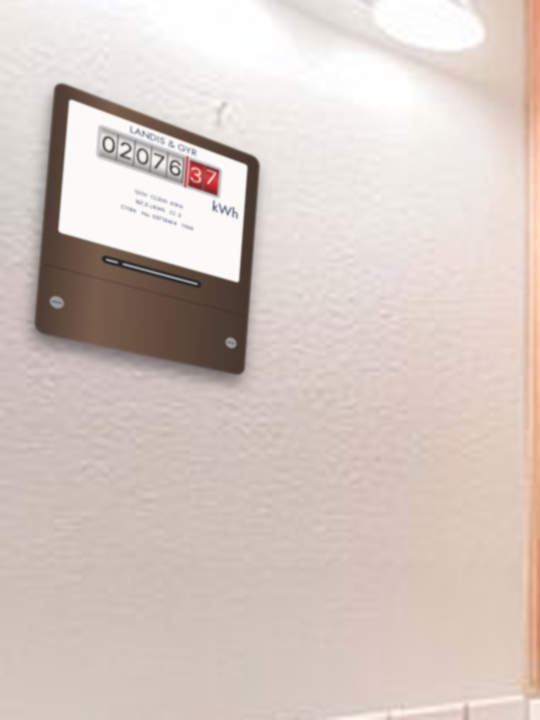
2076.37 kWh
